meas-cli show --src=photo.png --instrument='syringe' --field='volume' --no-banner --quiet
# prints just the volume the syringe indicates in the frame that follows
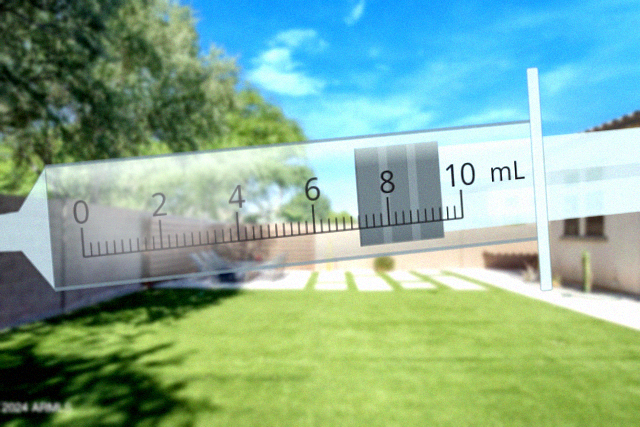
7.2 mL
